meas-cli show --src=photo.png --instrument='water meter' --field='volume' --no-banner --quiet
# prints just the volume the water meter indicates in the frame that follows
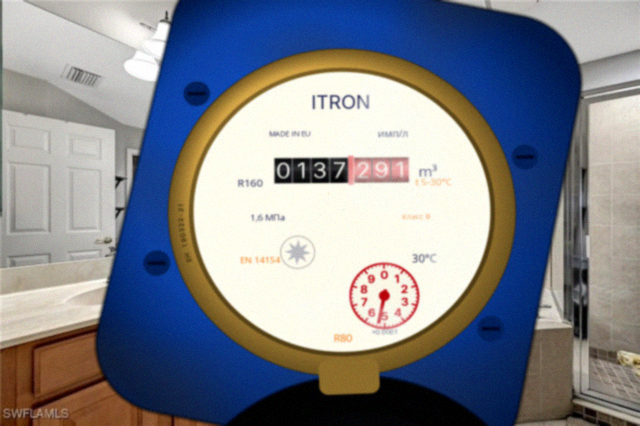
137.2915 m³
